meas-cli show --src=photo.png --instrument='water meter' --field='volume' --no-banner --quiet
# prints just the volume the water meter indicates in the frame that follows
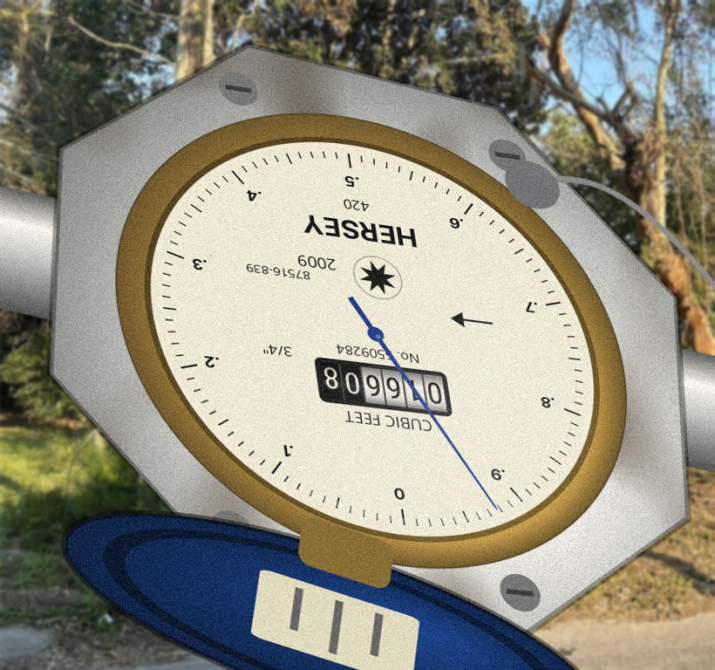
16607.92 ft³
